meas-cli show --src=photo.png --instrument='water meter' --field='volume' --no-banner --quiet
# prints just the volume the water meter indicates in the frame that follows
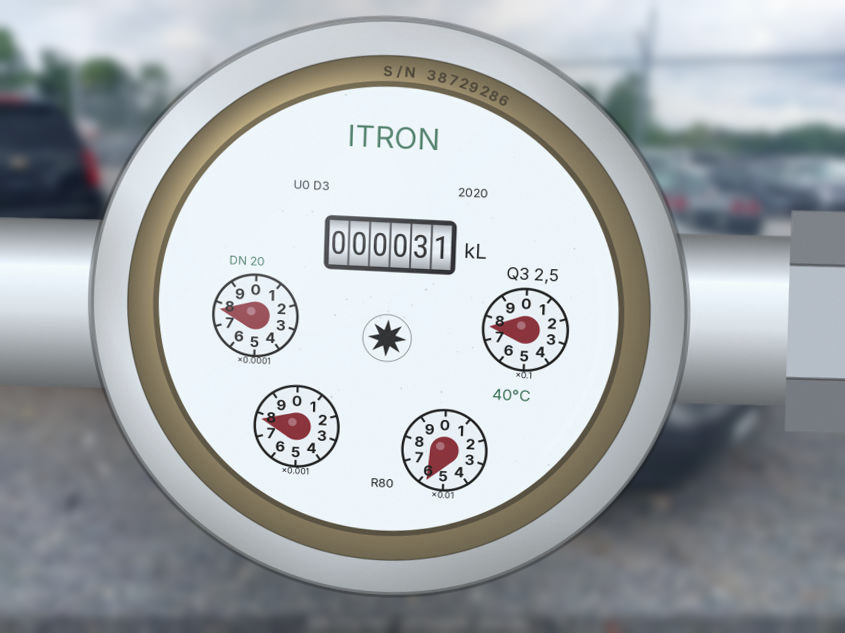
31.7577 kL
